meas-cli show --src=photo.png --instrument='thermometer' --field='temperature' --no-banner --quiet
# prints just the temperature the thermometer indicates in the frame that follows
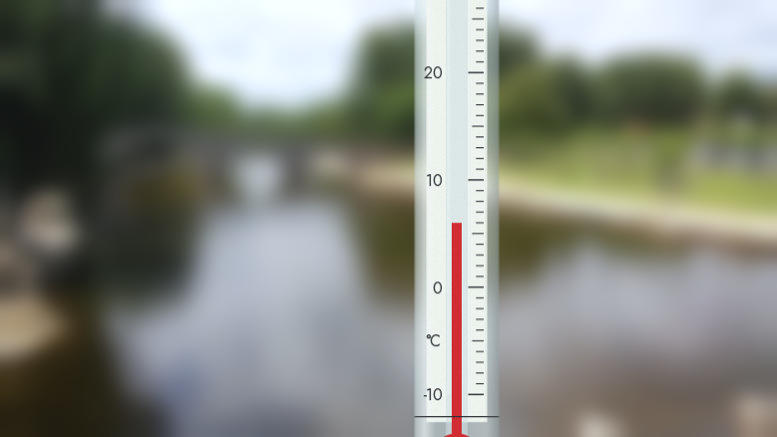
6 °C
